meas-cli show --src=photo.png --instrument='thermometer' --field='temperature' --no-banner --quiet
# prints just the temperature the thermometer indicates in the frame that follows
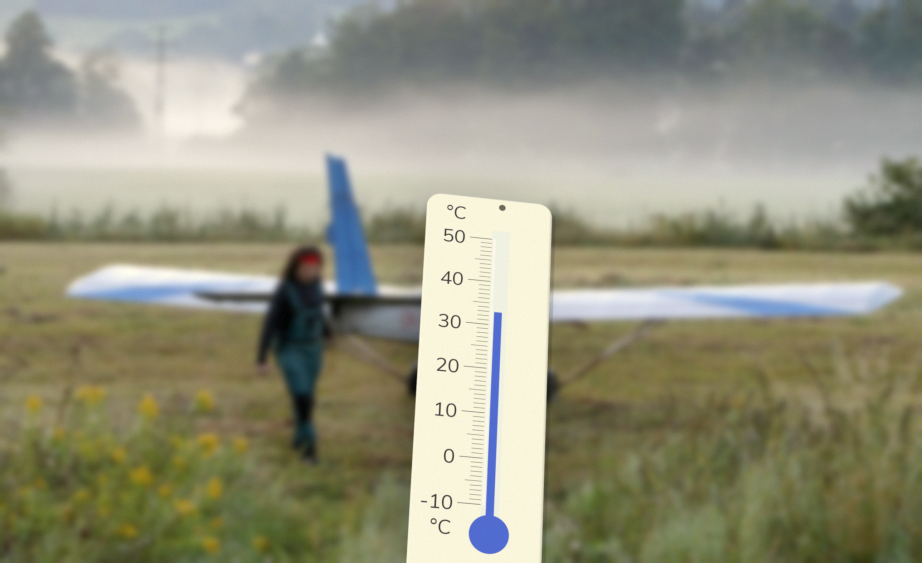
33 °C
